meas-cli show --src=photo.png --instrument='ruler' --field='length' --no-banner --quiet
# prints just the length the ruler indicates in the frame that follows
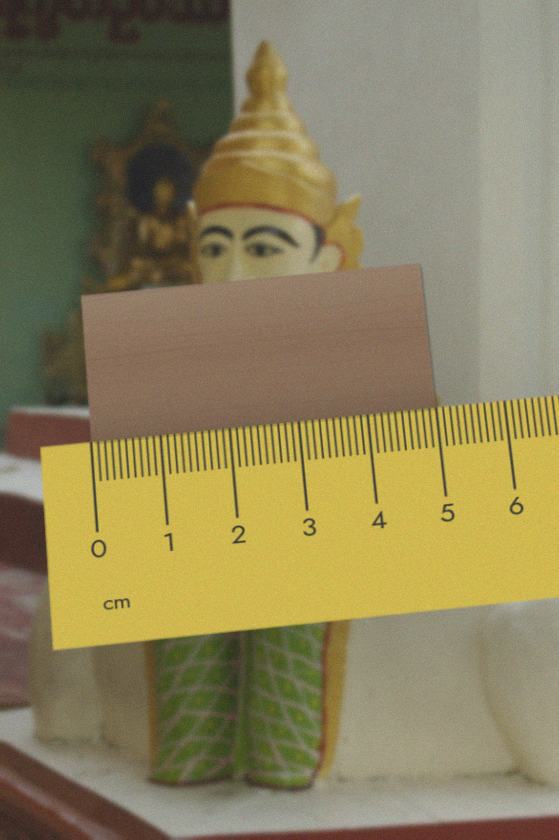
5 cm
